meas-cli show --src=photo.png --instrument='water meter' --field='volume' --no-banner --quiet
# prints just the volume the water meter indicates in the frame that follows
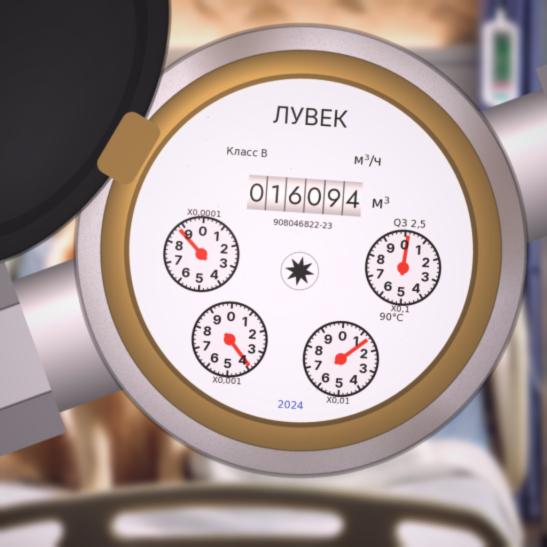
16094.0138 m³
